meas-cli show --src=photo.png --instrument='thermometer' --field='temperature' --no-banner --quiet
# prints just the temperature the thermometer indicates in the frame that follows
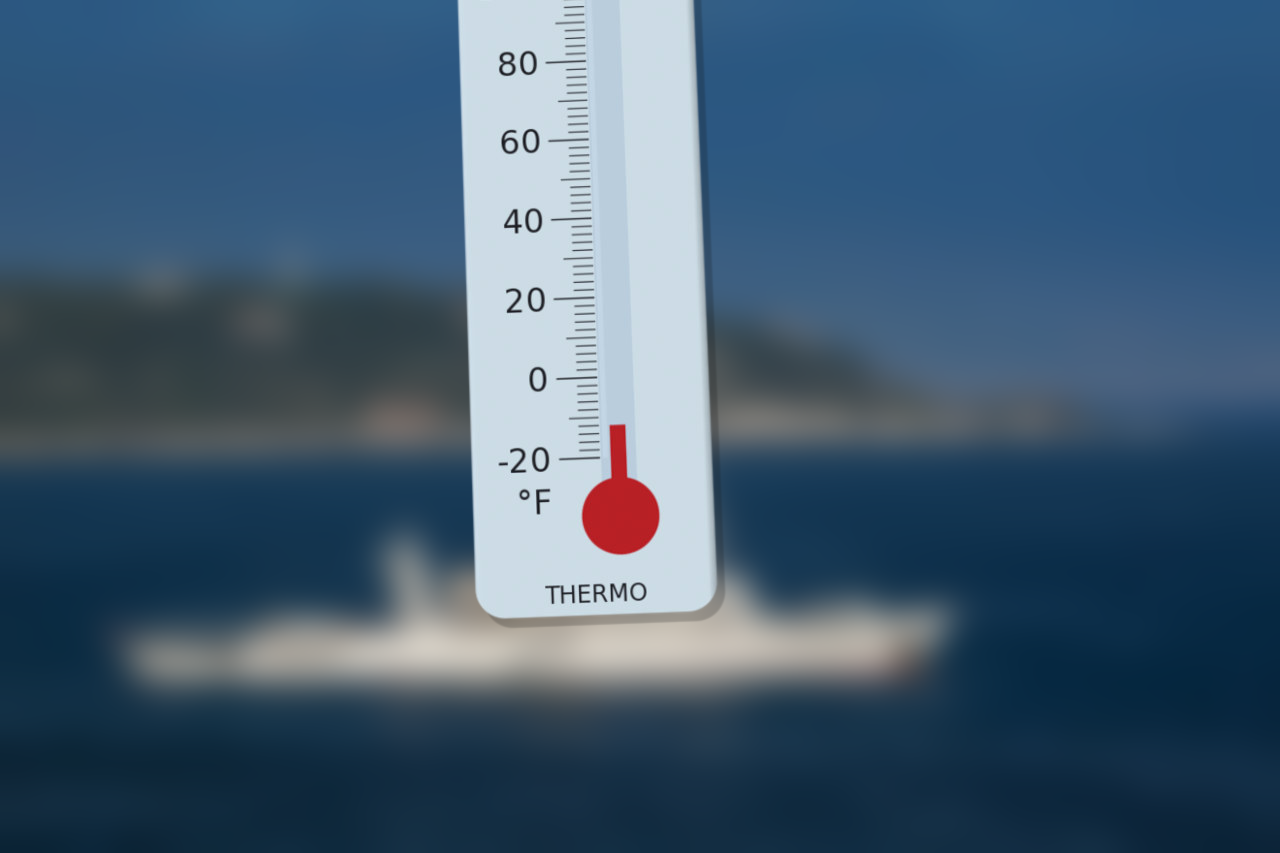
-12 °F
